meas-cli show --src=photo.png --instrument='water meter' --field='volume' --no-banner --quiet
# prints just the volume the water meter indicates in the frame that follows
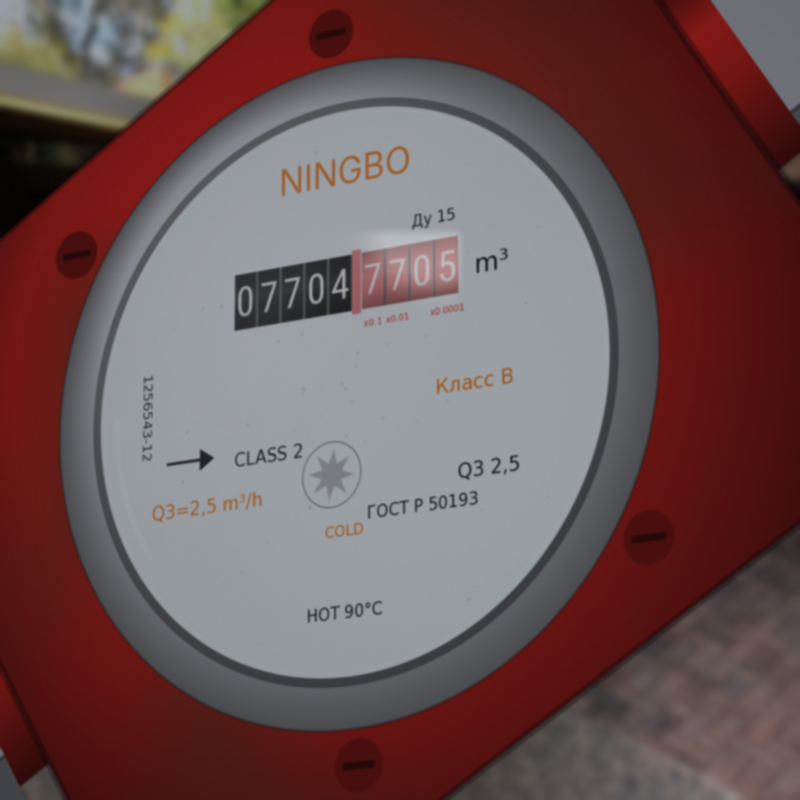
7704.7705 m³
